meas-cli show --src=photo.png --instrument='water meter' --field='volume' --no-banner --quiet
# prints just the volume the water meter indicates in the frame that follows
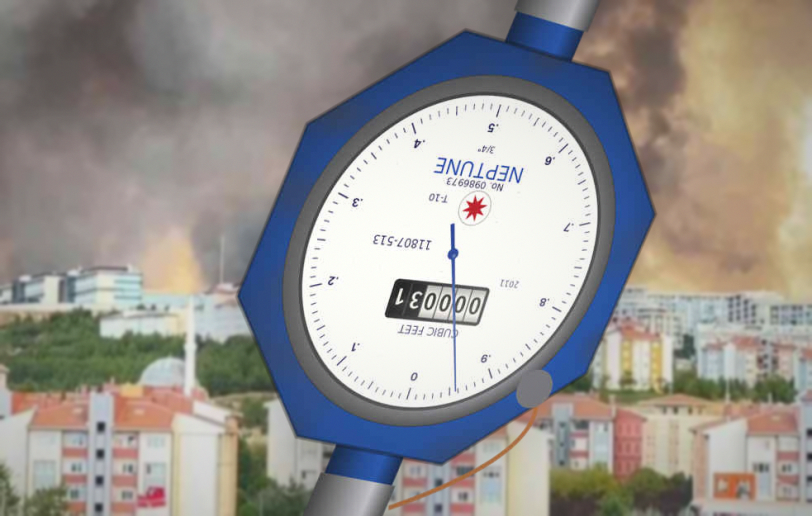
30.94 ft³
